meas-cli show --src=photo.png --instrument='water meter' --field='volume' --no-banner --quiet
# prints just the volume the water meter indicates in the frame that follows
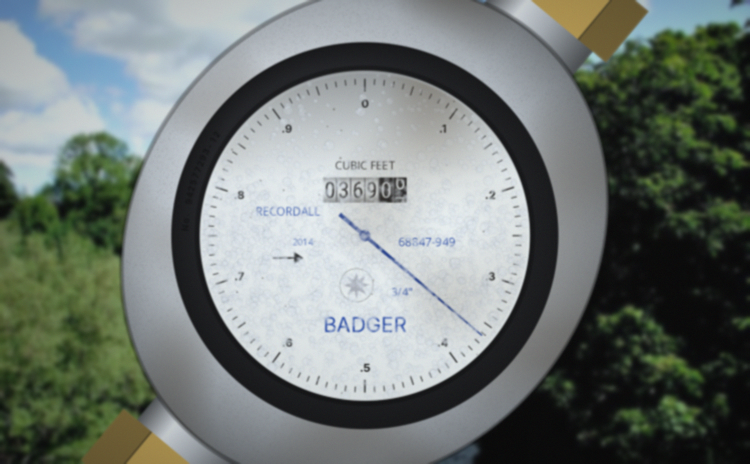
36906.36 ft³
